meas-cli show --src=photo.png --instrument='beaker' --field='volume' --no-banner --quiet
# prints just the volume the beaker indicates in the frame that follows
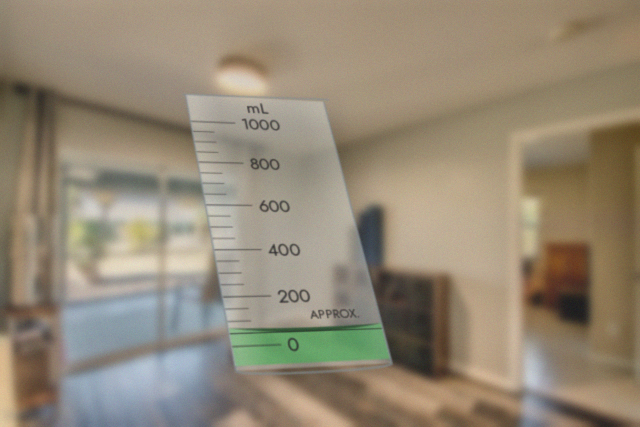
50 mL
